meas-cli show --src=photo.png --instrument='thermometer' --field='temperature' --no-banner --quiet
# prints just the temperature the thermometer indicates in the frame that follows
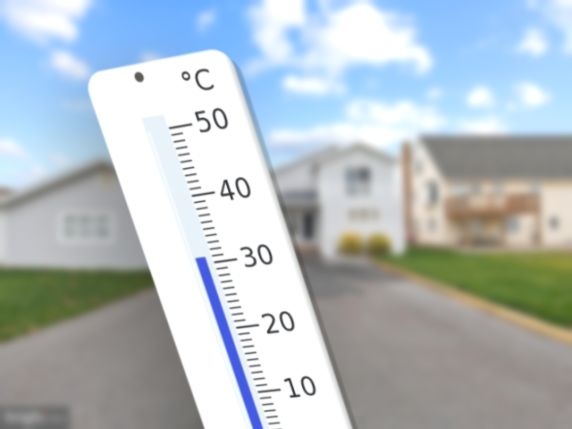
31 °C
